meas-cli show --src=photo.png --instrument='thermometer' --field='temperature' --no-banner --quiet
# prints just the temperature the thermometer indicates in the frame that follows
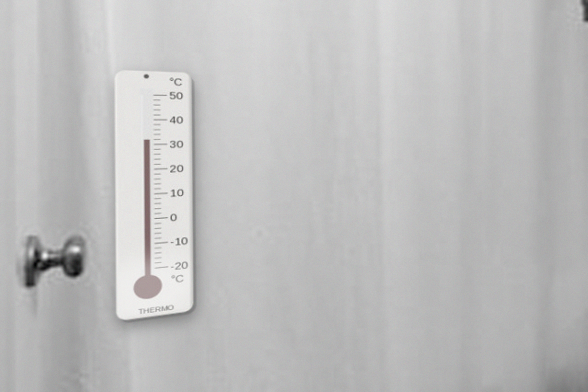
32 °C
